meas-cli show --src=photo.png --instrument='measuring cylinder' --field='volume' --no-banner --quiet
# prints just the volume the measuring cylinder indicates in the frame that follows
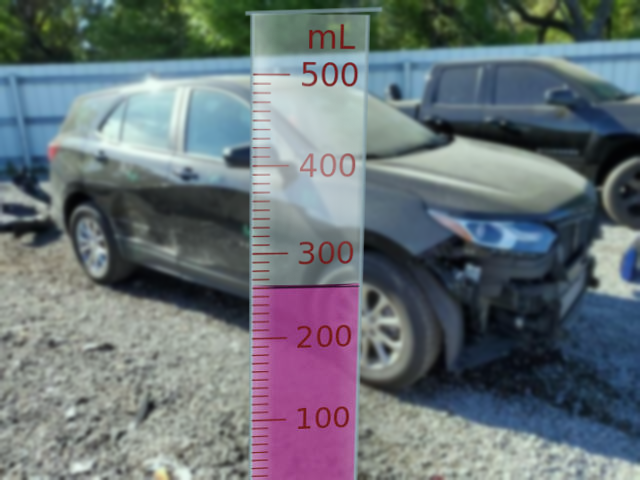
260 mL
